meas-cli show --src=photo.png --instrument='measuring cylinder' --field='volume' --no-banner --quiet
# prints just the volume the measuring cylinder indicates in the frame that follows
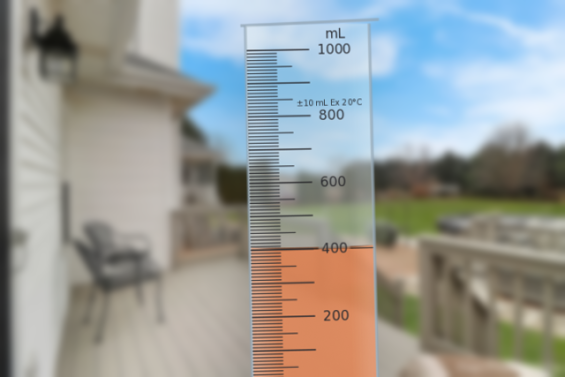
400 mL
